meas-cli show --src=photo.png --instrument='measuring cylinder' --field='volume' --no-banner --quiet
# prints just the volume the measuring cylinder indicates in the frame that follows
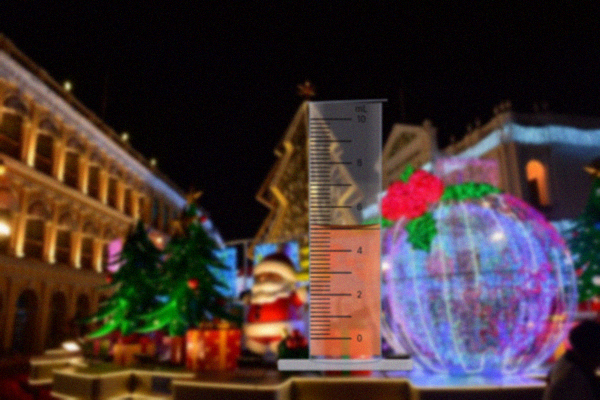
5 mL
